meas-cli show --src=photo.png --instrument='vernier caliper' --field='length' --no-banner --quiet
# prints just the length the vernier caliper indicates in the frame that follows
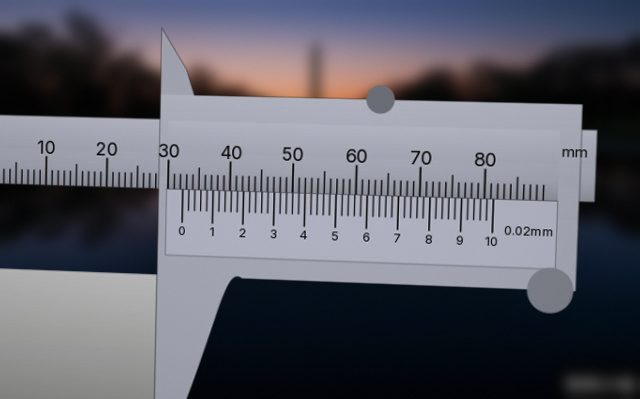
32.4 mm
